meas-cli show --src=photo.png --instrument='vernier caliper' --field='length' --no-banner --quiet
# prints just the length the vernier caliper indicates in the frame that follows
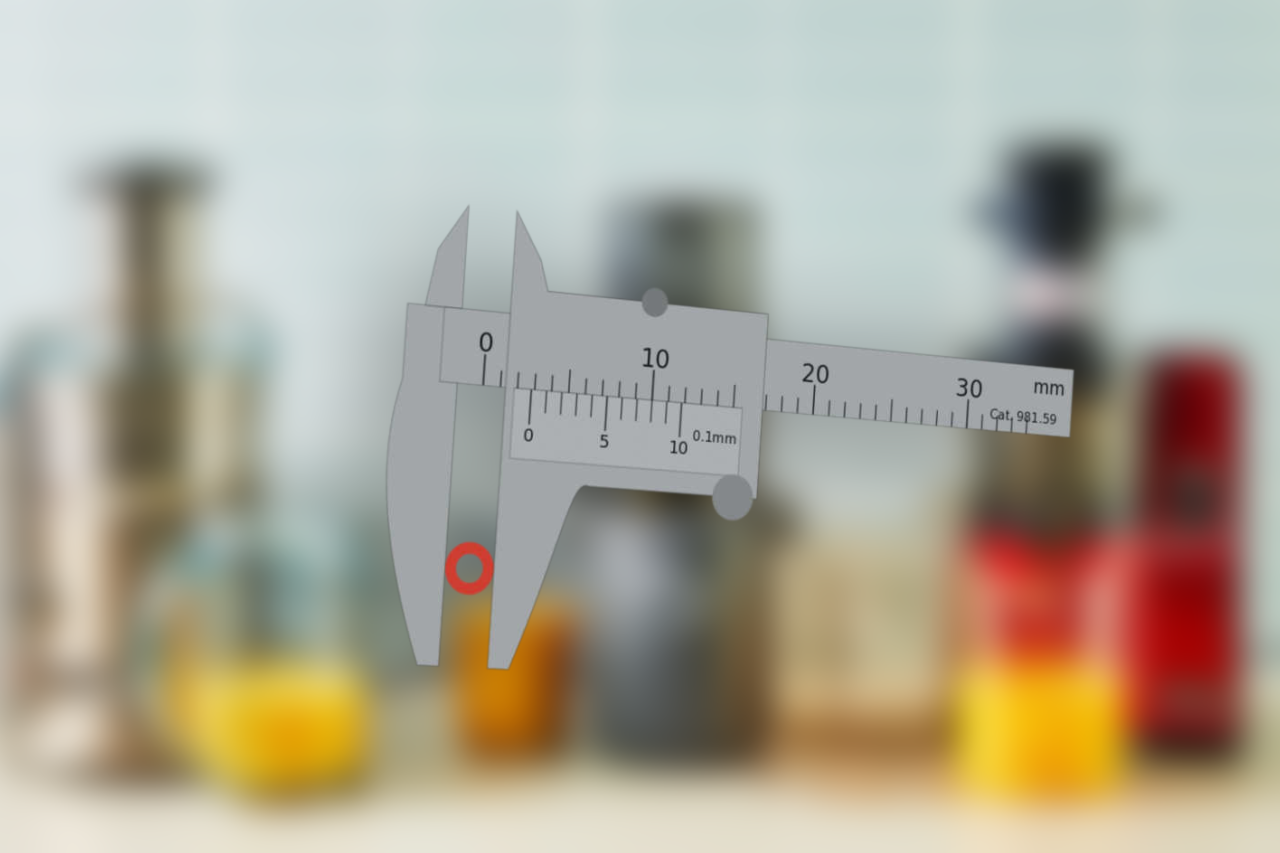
2.8 mm
